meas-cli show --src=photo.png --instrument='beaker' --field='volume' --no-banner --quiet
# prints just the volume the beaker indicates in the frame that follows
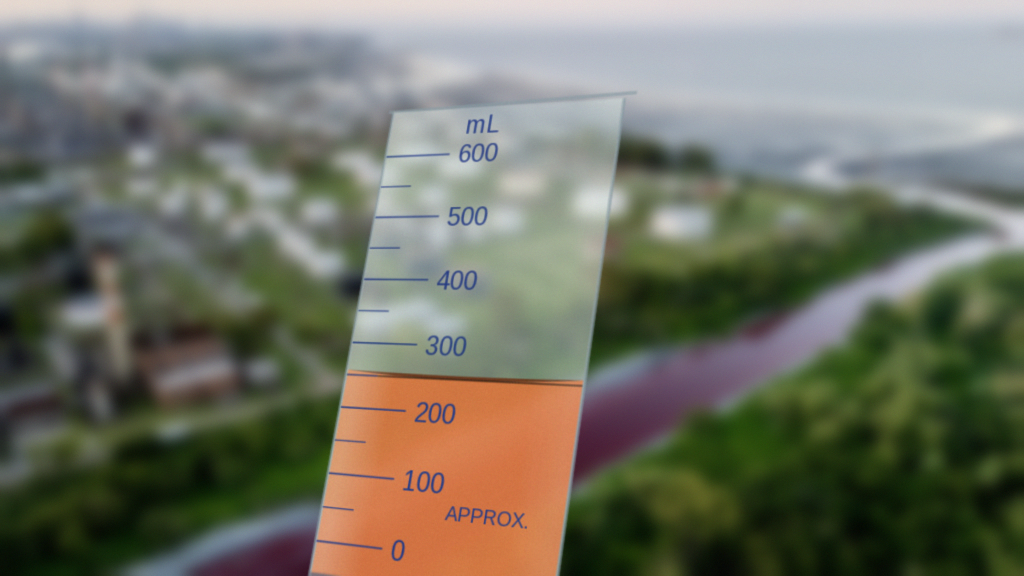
250 mL
